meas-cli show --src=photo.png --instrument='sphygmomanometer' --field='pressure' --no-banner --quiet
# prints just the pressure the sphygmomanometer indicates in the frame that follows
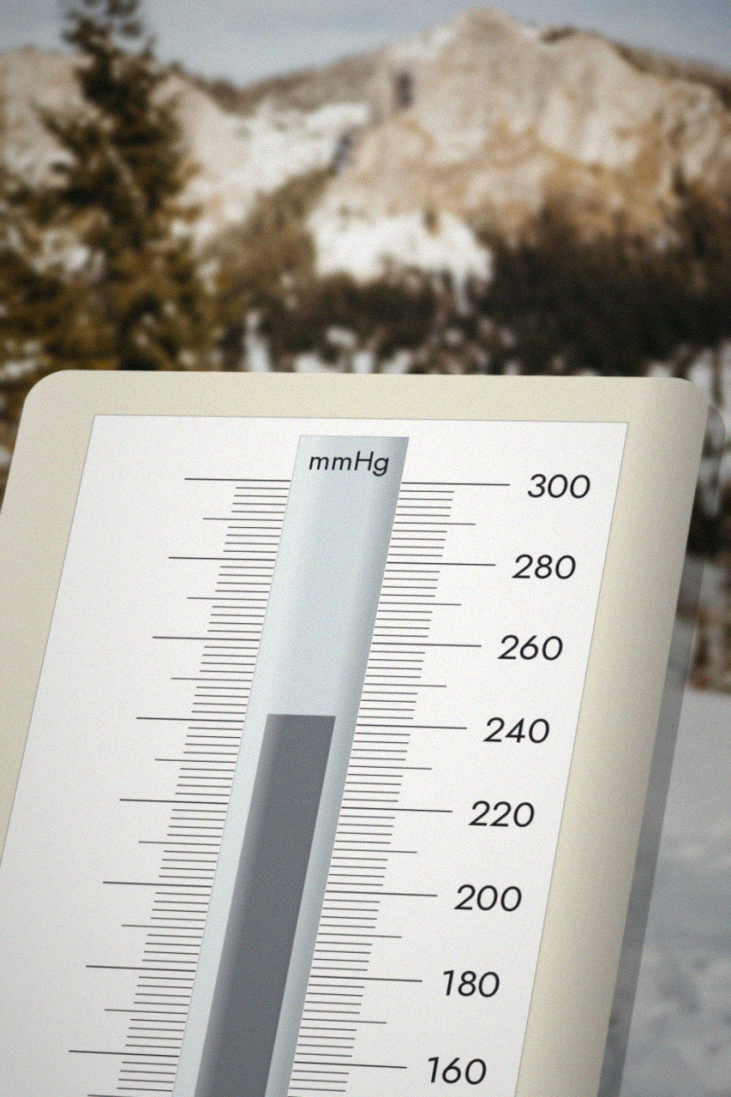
242 mmHg
